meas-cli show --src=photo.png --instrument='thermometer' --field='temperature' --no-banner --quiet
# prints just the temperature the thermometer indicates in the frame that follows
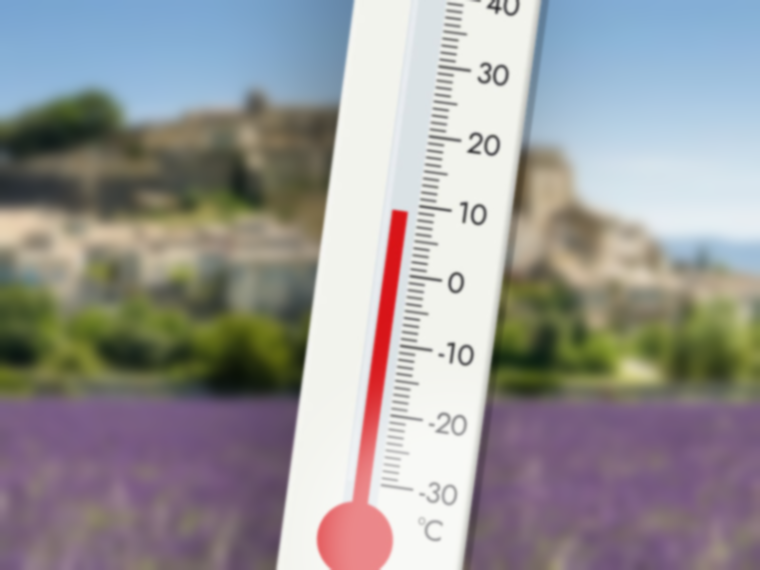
9 °C
